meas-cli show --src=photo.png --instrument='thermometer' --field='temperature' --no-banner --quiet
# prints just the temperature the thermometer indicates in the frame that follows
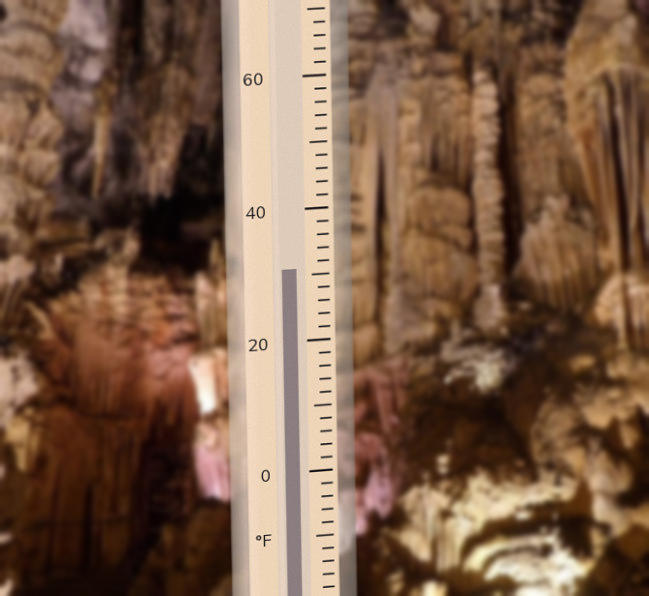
31 °F
